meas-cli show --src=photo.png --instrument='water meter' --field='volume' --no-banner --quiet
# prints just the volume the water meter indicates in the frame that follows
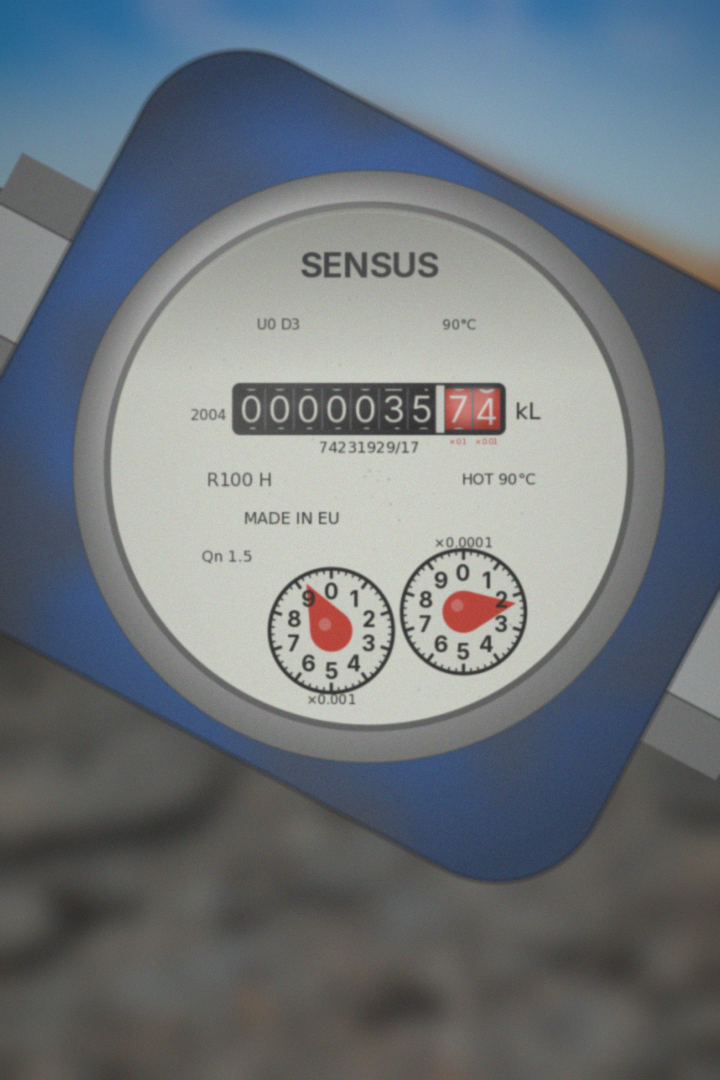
35.7392 kL
